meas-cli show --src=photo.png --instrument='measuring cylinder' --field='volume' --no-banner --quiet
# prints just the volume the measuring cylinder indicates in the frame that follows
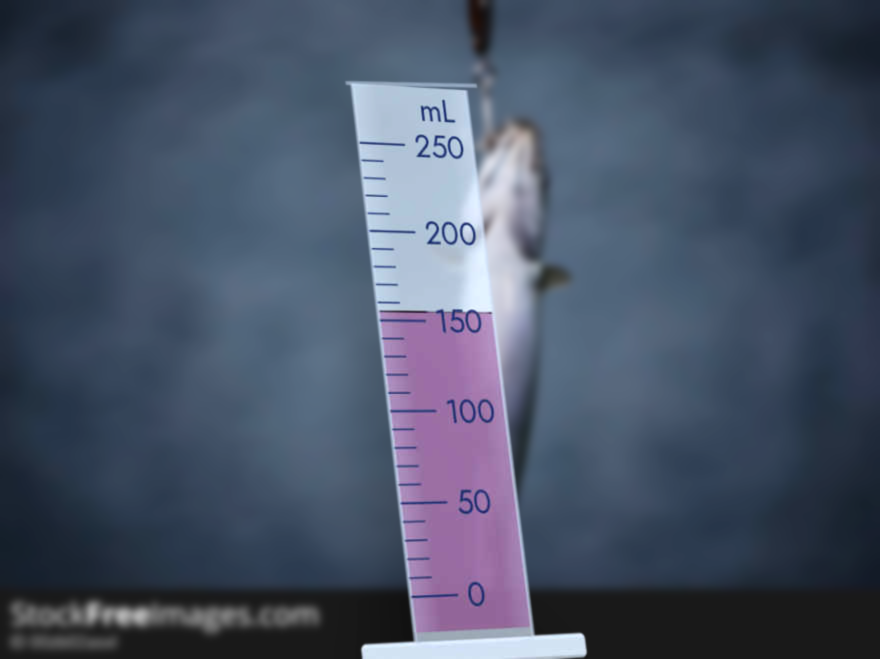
155 mL
